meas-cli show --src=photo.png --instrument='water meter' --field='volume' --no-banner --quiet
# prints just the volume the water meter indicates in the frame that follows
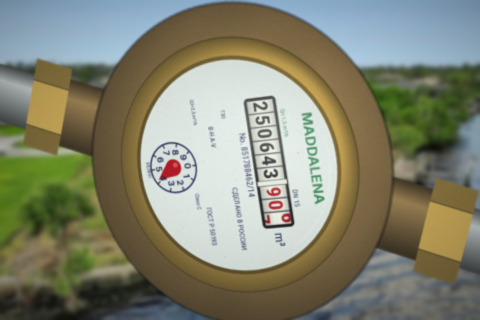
250643.9064 m³
